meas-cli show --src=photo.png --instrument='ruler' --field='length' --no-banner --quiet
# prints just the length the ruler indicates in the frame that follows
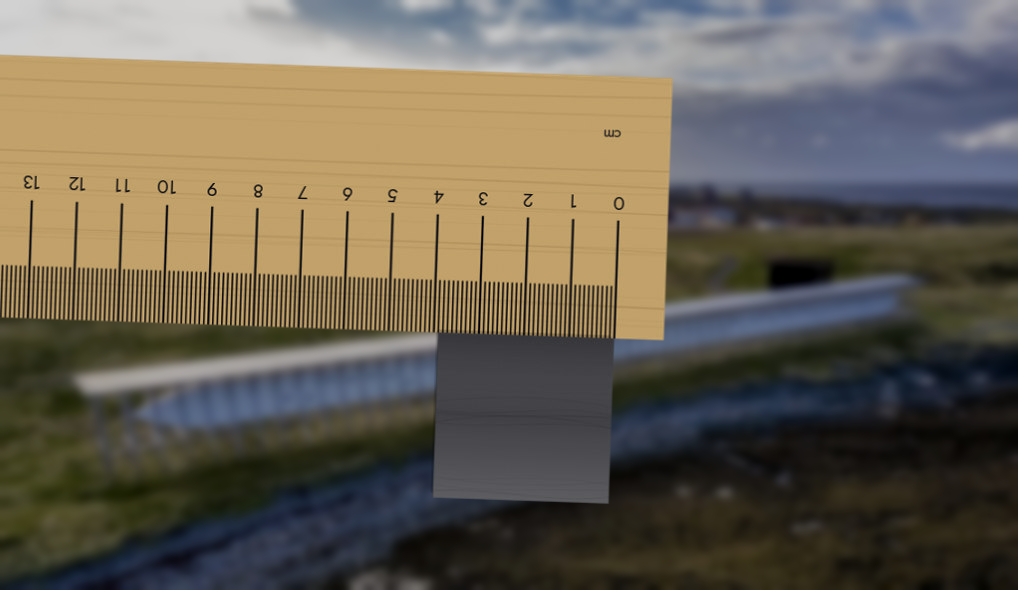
3.9 cm
